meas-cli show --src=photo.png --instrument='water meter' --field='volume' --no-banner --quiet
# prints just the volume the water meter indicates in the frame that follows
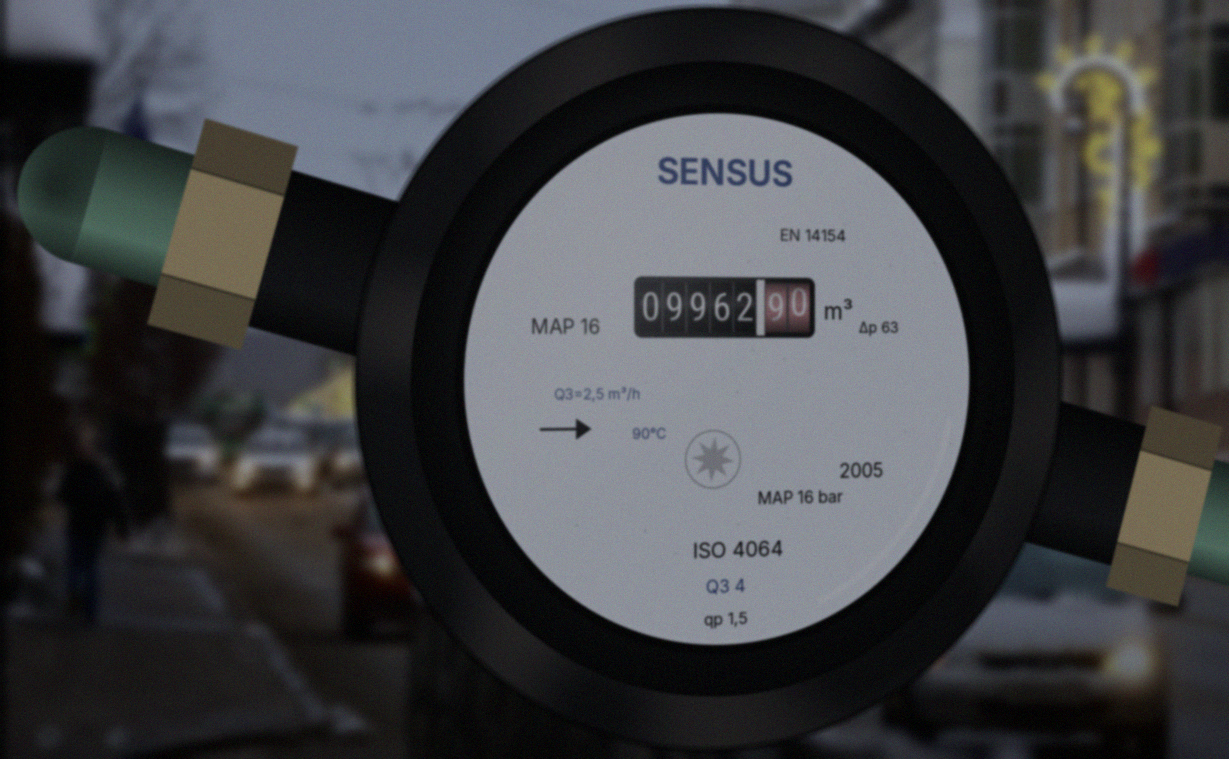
9962.90 m³
